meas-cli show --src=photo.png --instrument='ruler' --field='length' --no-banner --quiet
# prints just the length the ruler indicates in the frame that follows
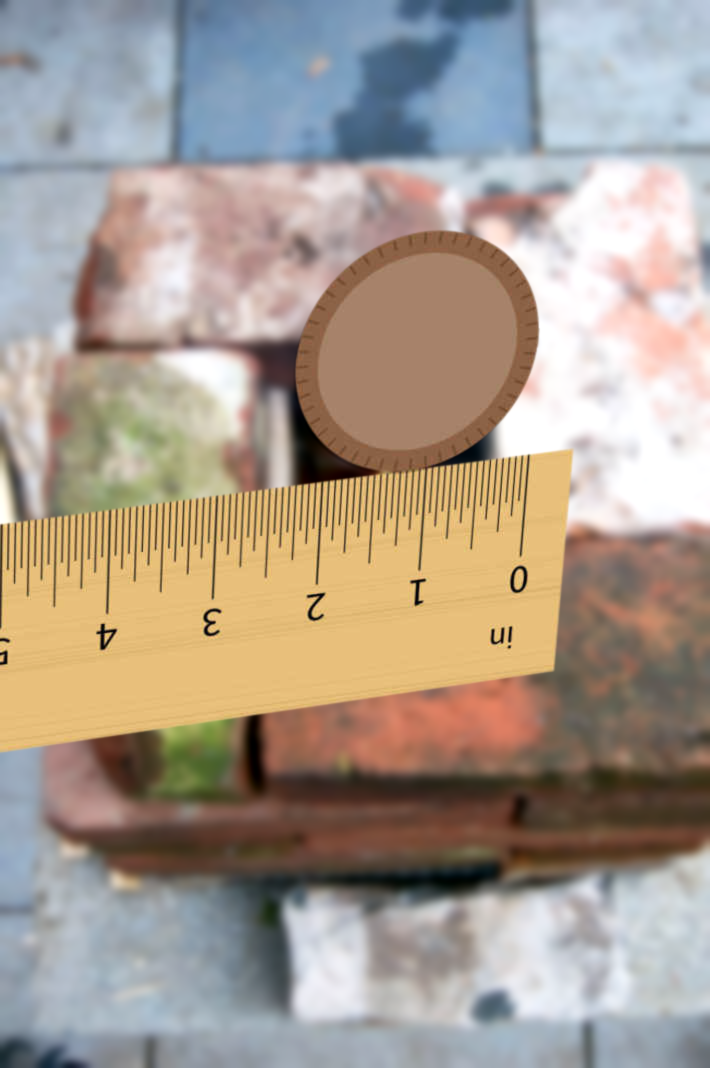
2.3125 in
